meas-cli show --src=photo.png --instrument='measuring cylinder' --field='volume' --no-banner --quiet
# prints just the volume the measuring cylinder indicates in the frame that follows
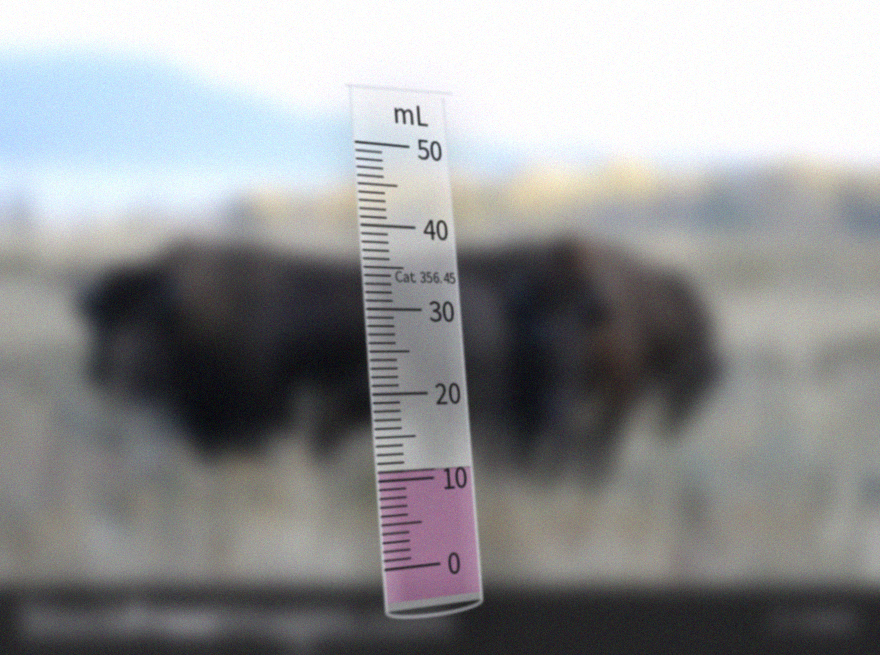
11 mL
